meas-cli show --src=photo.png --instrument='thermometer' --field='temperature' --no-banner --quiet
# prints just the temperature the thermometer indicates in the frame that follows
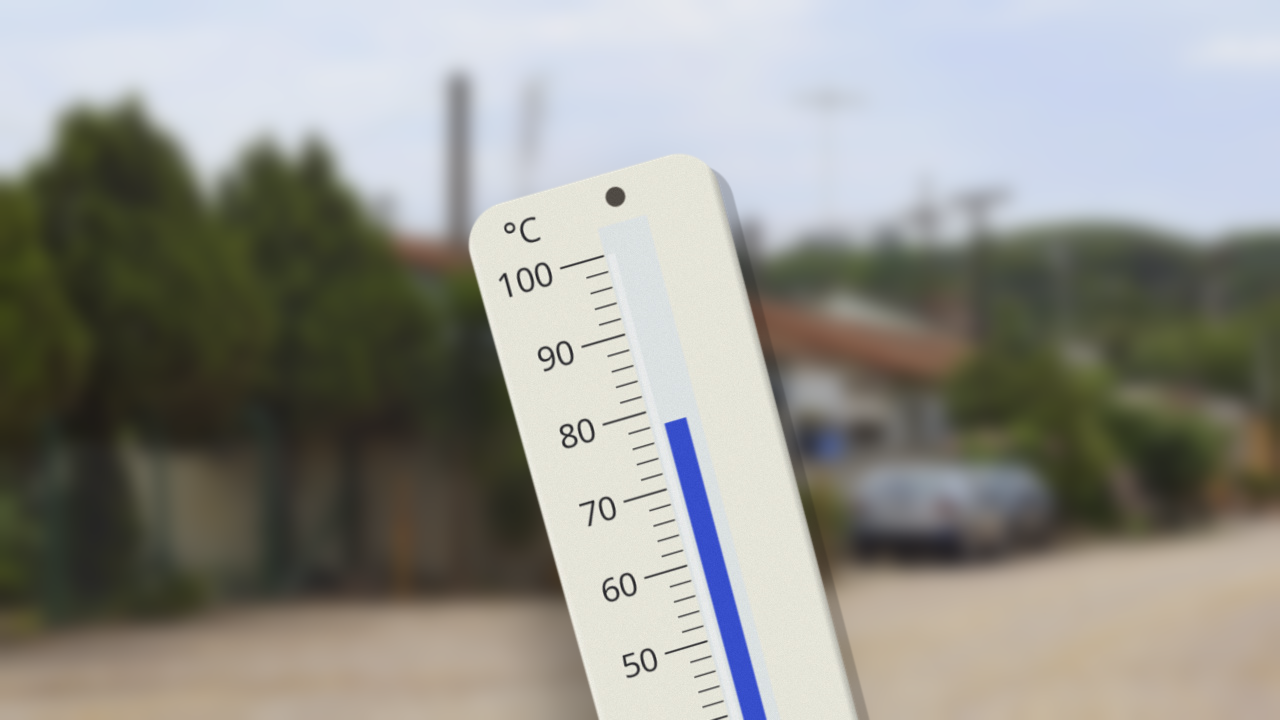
78 °C
